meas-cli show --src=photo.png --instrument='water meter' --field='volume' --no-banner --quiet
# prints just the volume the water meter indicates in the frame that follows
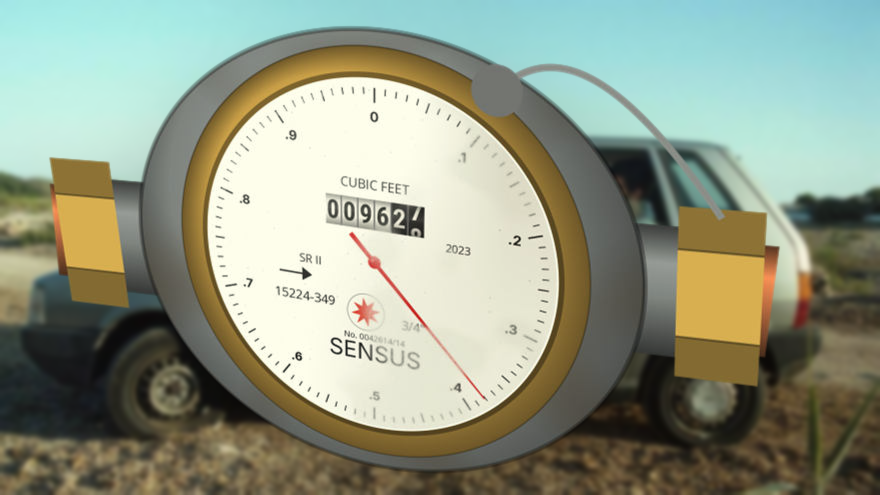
9627.38 ft³
